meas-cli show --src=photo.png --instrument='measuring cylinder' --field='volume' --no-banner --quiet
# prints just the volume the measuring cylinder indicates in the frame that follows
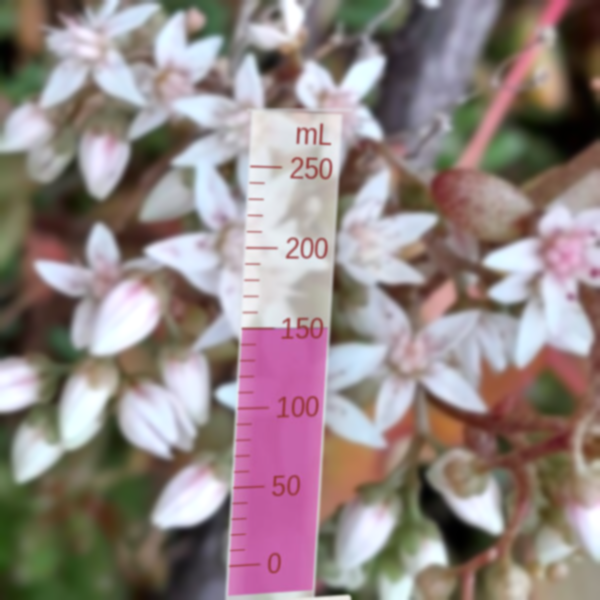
150 mL
